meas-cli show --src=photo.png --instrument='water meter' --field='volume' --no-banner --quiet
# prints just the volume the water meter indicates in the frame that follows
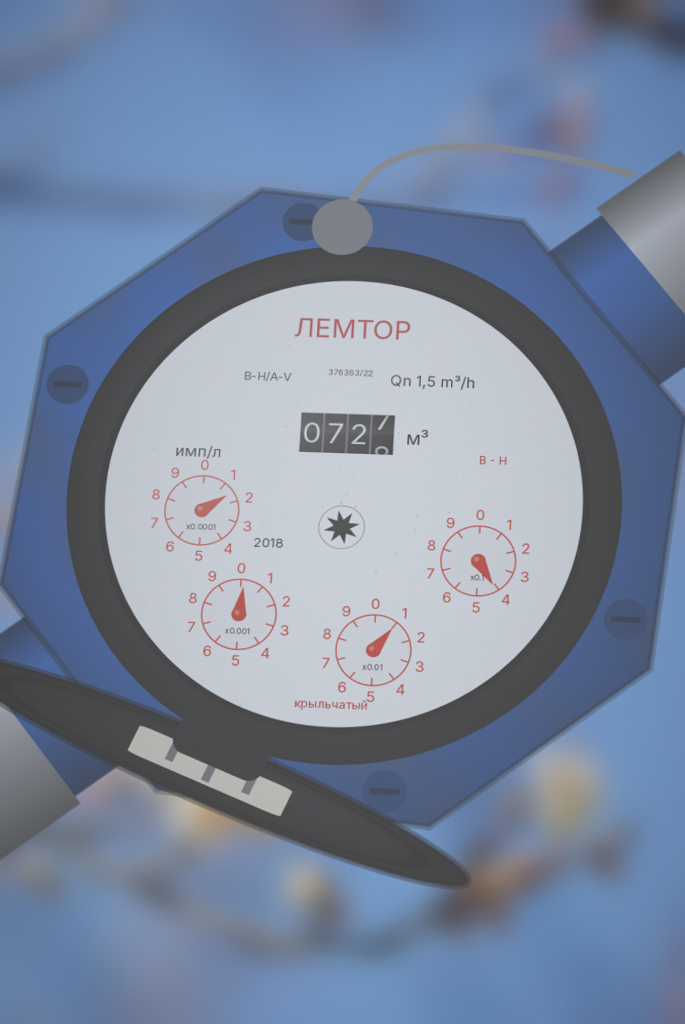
727.4101 m³
